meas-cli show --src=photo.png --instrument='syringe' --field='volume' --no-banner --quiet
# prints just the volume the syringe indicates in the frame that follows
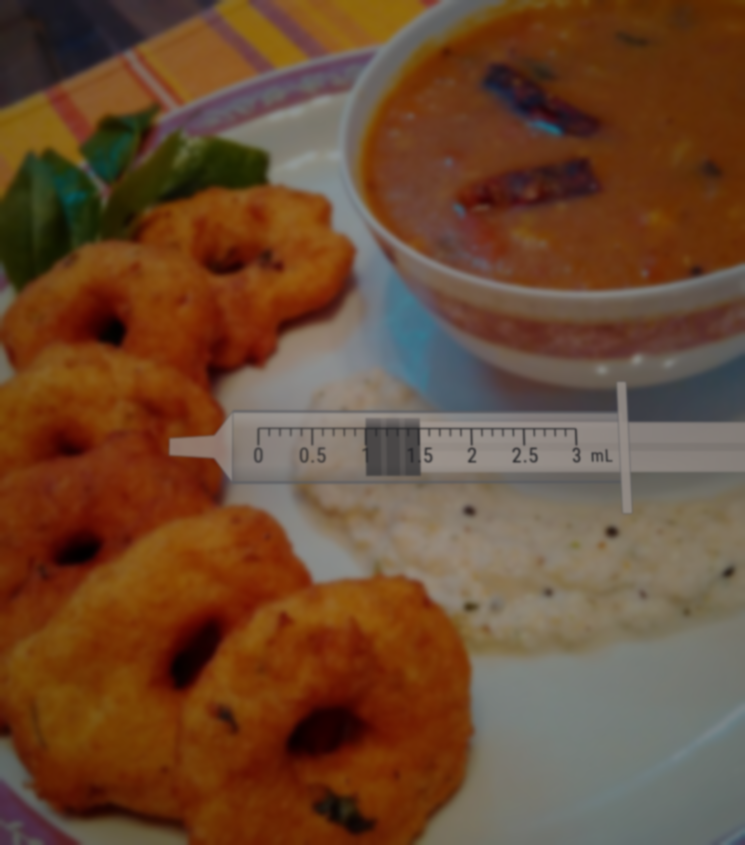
1 mL
